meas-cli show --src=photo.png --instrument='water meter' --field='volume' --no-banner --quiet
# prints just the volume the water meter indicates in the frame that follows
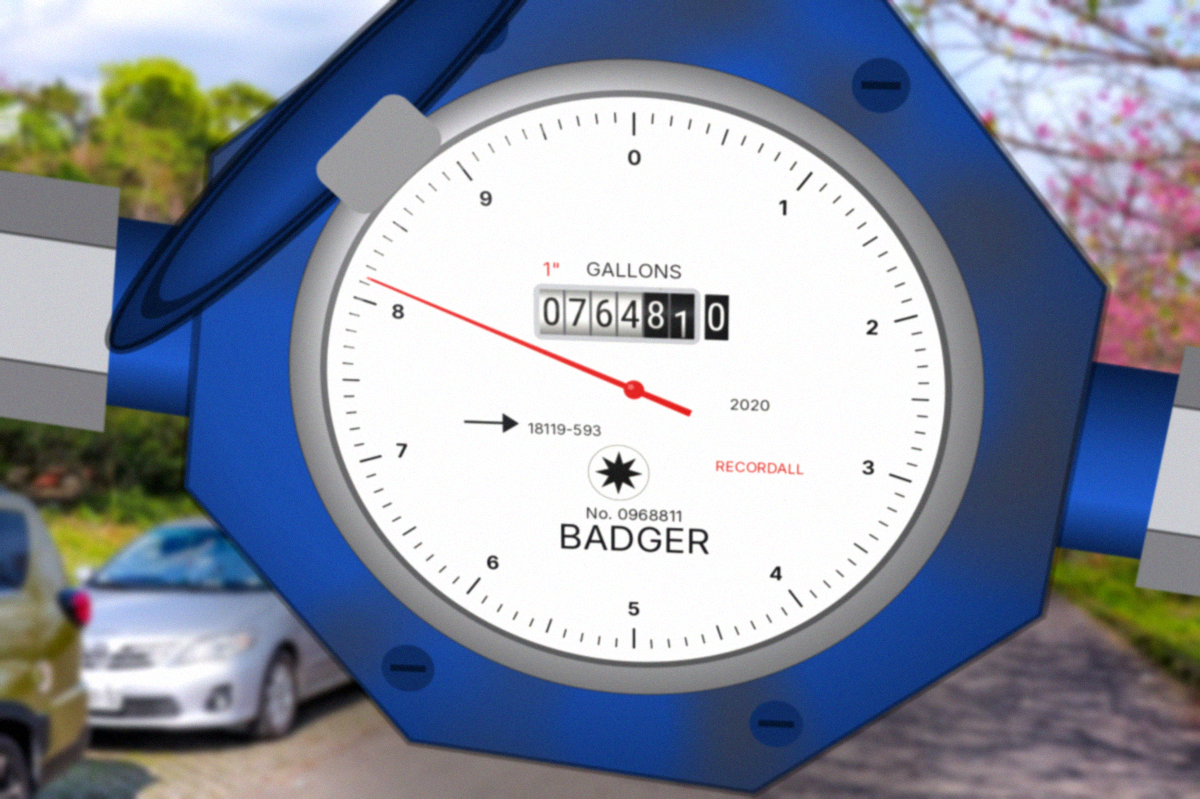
764808.1 gal
